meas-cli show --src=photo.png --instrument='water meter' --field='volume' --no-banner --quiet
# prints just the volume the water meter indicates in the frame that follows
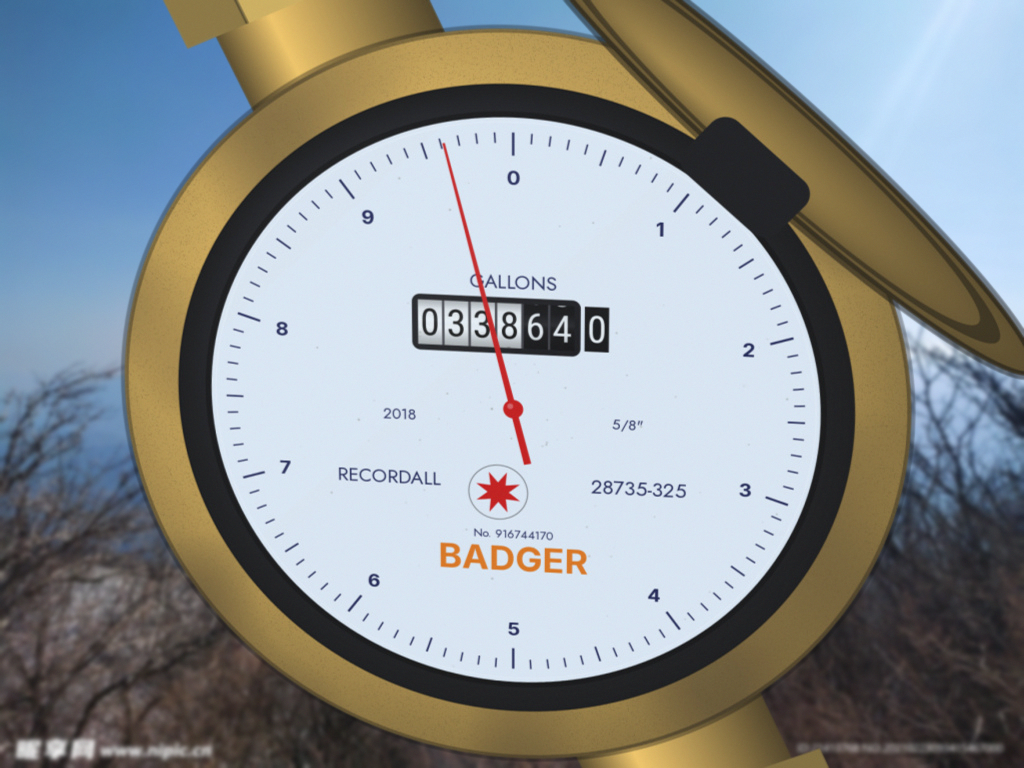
338639.6 gal
